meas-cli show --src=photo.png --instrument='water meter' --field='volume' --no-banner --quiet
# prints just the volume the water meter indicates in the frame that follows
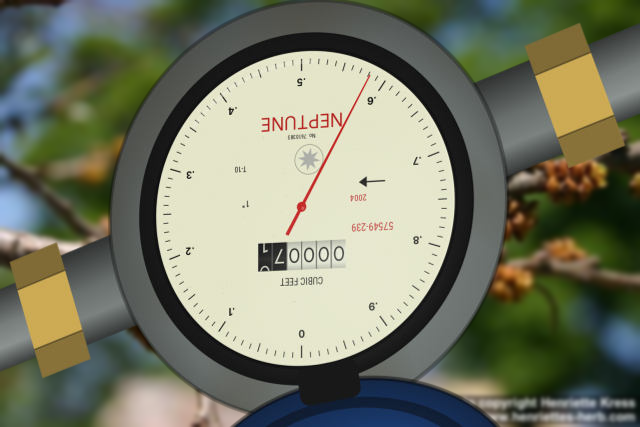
70.58 ft³
